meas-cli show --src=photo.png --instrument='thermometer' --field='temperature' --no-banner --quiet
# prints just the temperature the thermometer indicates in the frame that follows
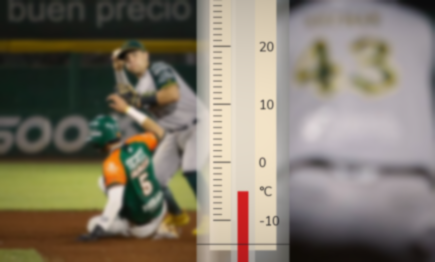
-5 °C
